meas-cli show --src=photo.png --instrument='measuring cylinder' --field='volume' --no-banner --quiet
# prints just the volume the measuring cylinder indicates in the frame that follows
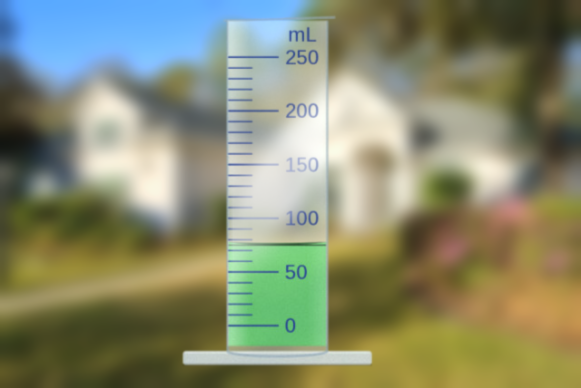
75 mL
